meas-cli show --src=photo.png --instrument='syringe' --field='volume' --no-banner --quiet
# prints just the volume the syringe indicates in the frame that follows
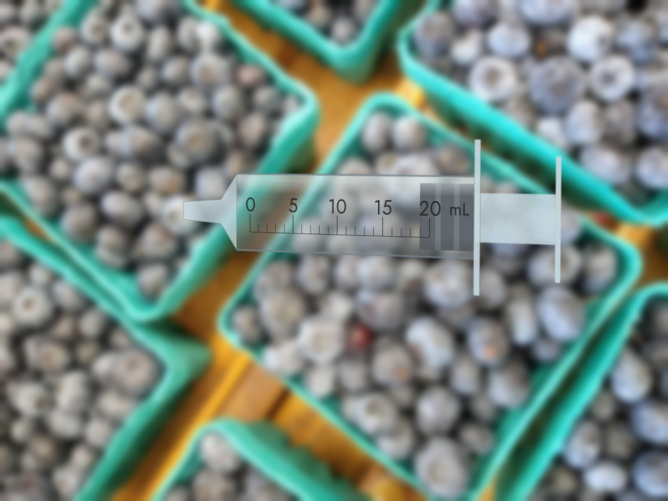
19 mL
